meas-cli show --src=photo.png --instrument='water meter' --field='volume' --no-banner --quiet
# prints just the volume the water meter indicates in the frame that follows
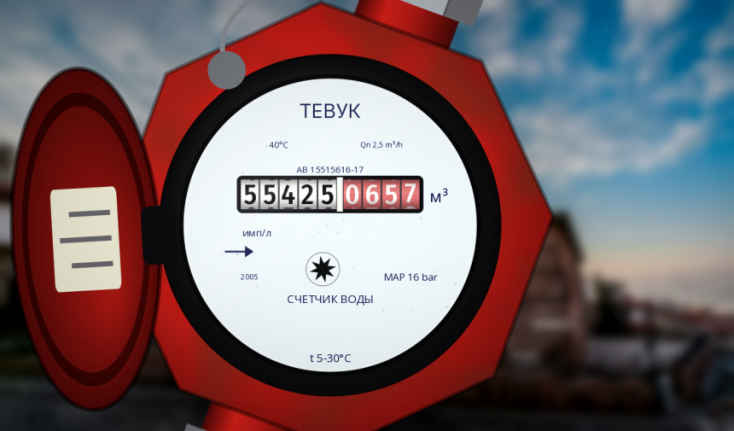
55425.0657 m³
